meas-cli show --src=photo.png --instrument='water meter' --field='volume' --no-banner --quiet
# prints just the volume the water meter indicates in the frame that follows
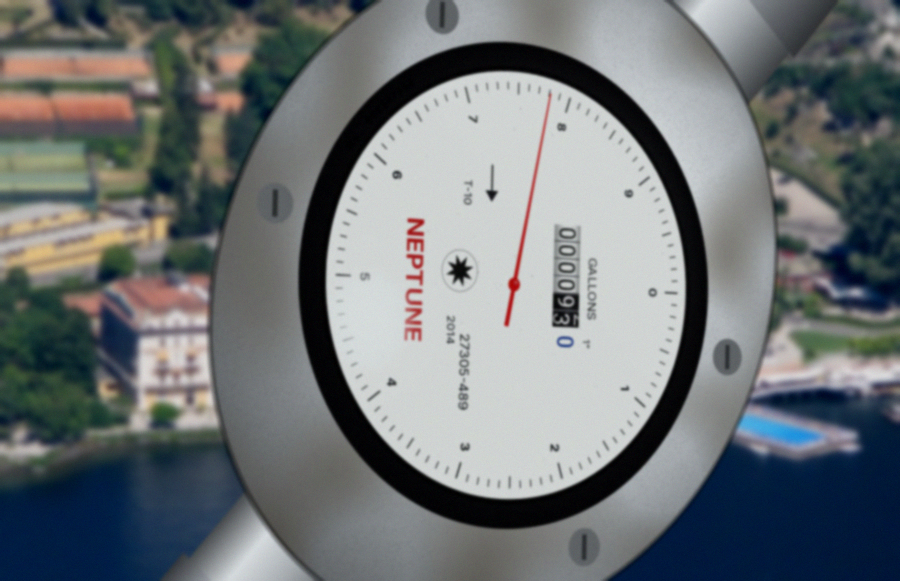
927.8 gal
